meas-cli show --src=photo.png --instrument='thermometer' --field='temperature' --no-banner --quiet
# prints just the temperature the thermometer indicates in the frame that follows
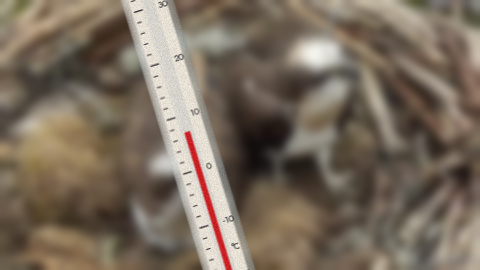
7 °C
